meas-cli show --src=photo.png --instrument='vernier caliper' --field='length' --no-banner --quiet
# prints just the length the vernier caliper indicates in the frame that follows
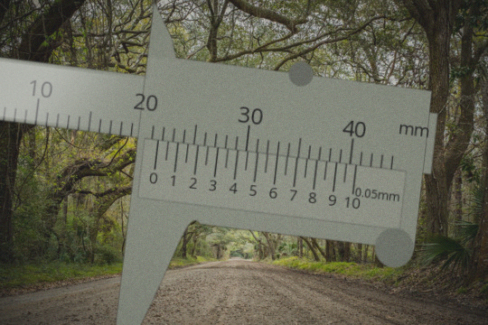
21.6 mm
